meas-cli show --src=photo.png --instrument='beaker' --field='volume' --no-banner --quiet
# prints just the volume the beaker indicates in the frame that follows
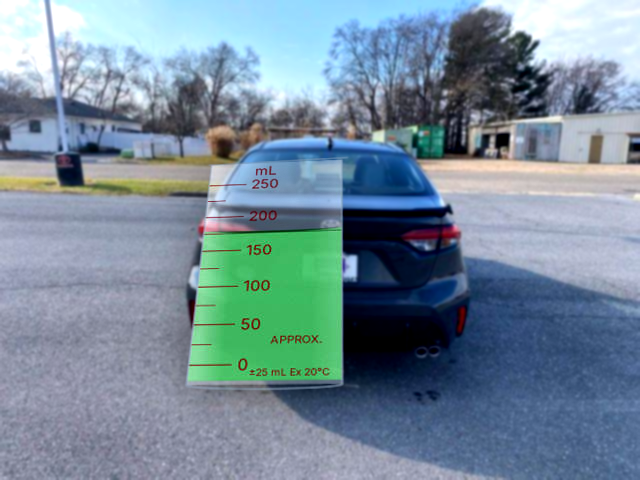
175 mL
